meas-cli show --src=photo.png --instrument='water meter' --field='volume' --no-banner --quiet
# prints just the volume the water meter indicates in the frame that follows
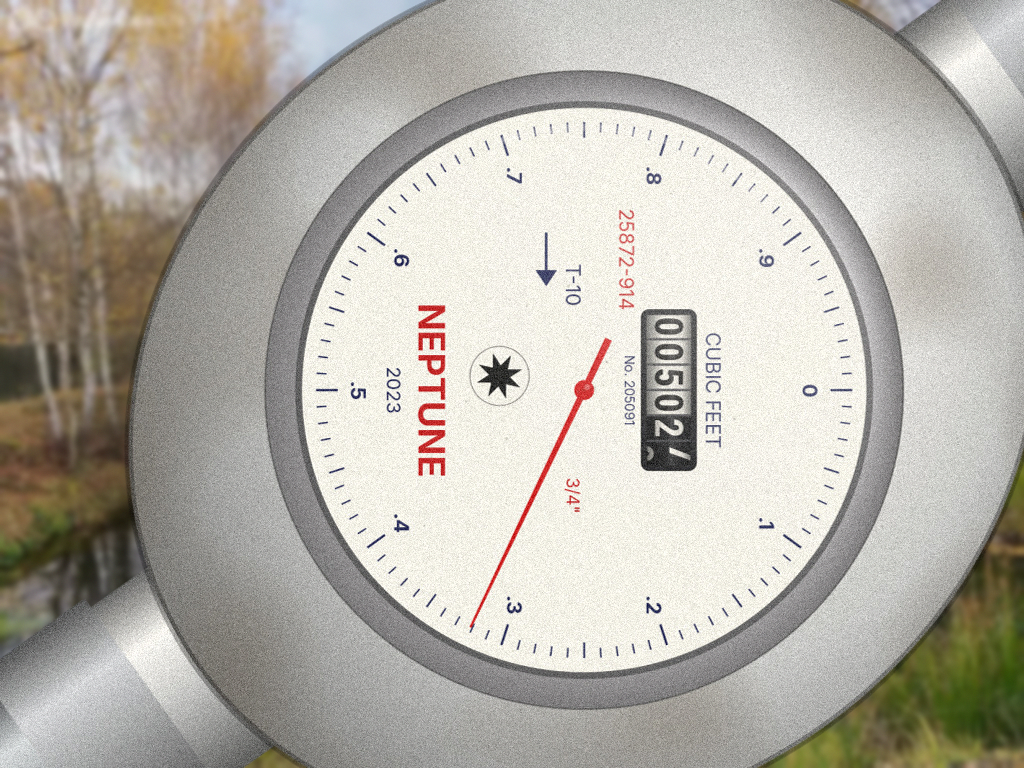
5027.32 ft³
